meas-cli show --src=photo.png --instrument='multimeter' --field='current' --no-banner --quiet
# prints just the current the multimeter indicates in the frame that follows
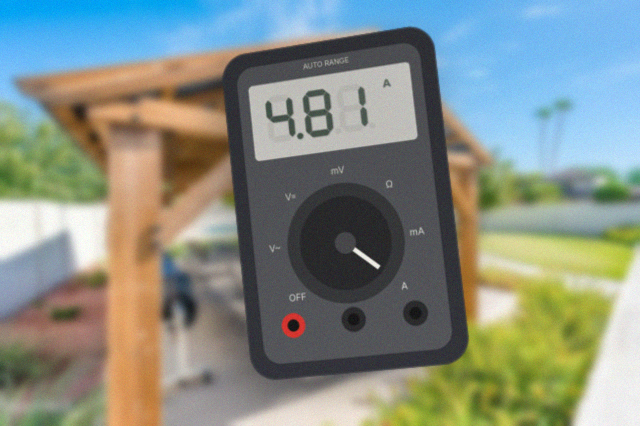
4.81 A
